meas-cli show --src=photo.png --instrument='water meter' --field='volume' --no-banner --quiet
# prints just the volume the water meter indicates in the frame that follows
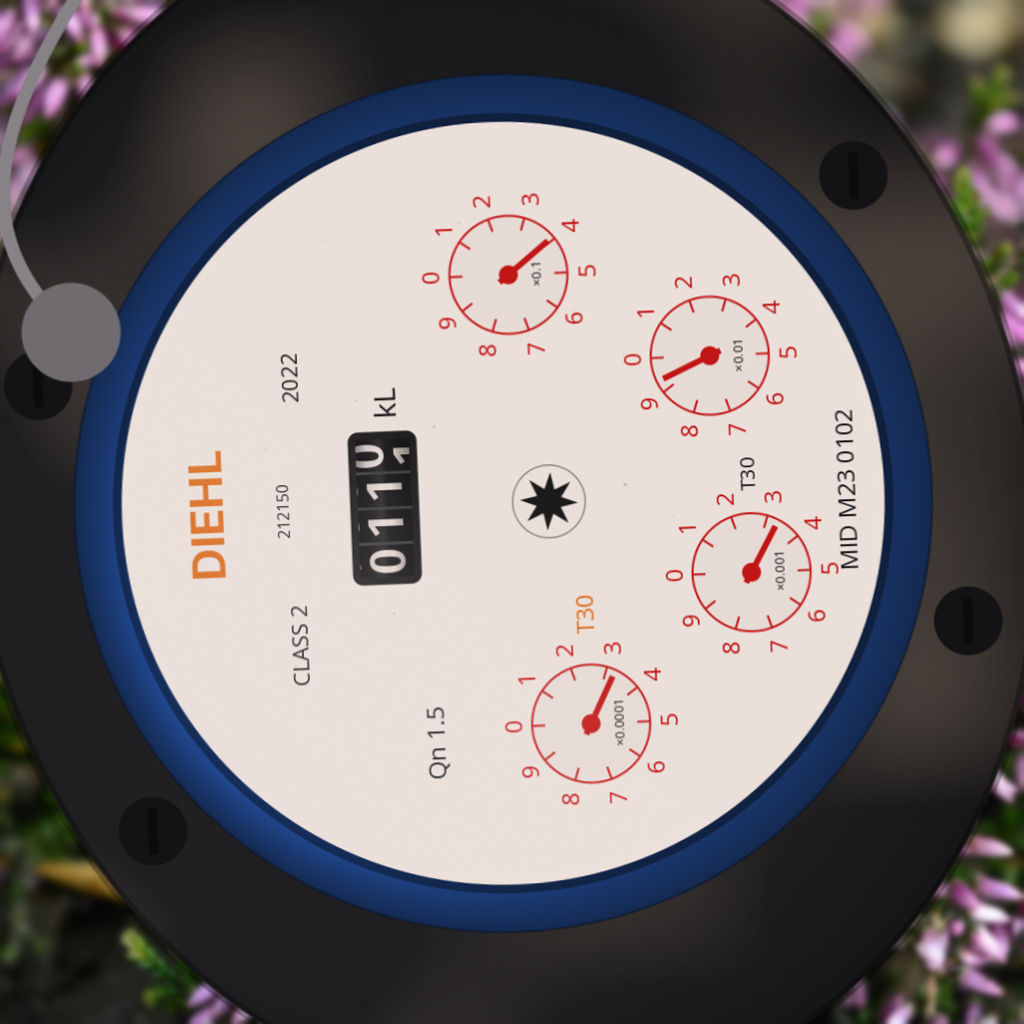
110.3933 kL
